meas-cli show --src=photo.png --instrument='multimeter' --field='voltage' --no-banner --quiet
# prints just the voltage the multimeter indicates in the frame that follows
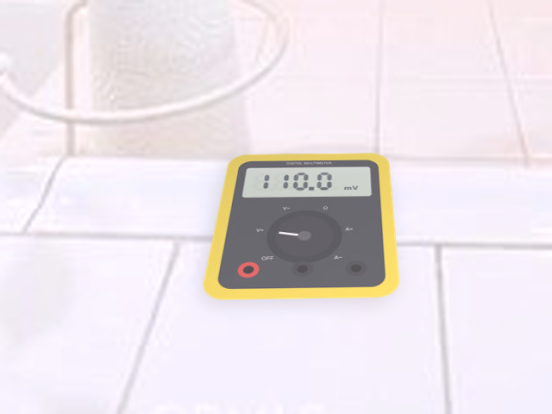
110.0 mV
